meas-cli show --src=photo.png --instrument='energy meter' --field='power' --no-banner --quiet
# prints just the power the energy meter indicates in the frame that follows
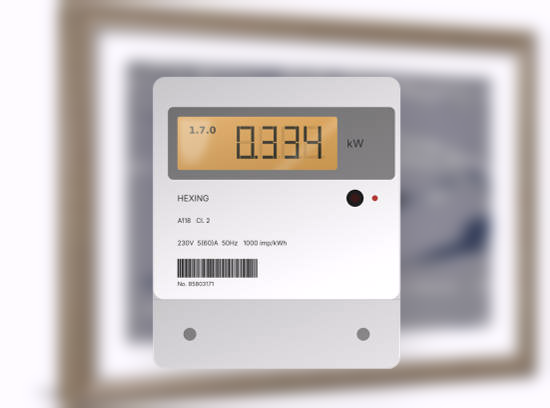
0.334 kW
